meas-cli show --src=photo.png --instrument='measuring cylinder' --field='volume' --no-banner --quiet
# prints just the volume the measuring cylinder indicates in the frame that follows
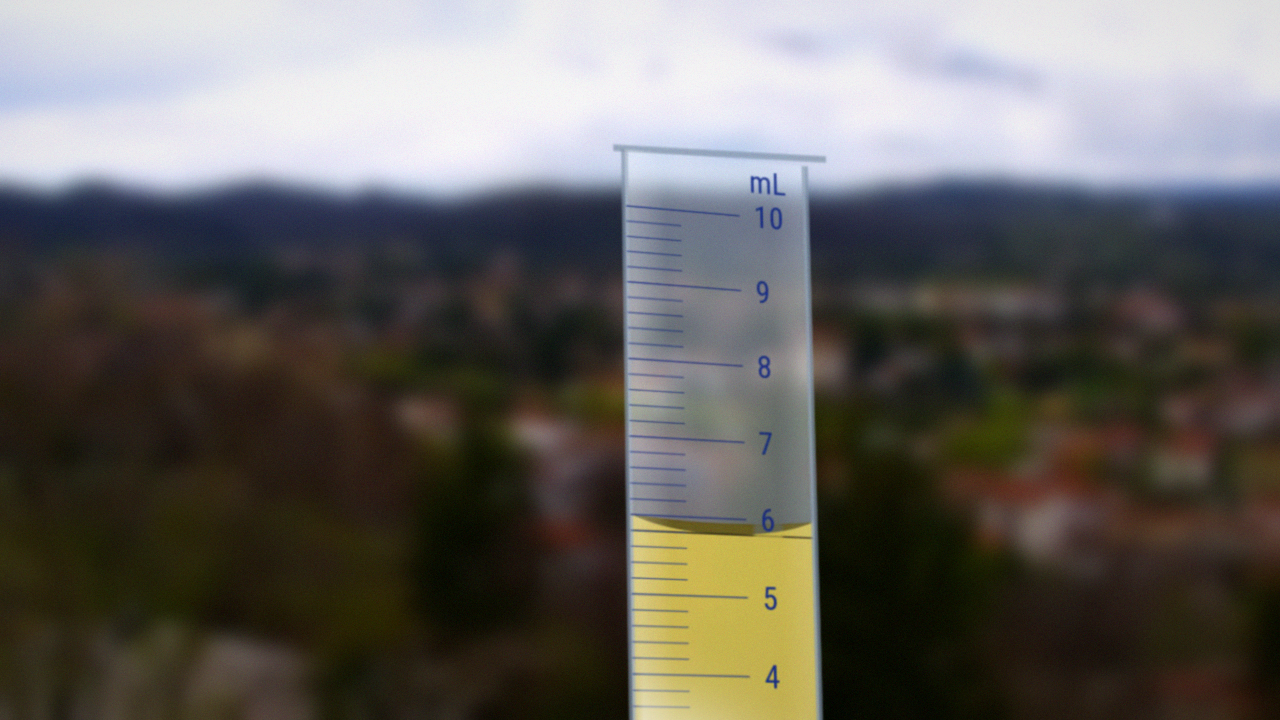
5.8 mL
